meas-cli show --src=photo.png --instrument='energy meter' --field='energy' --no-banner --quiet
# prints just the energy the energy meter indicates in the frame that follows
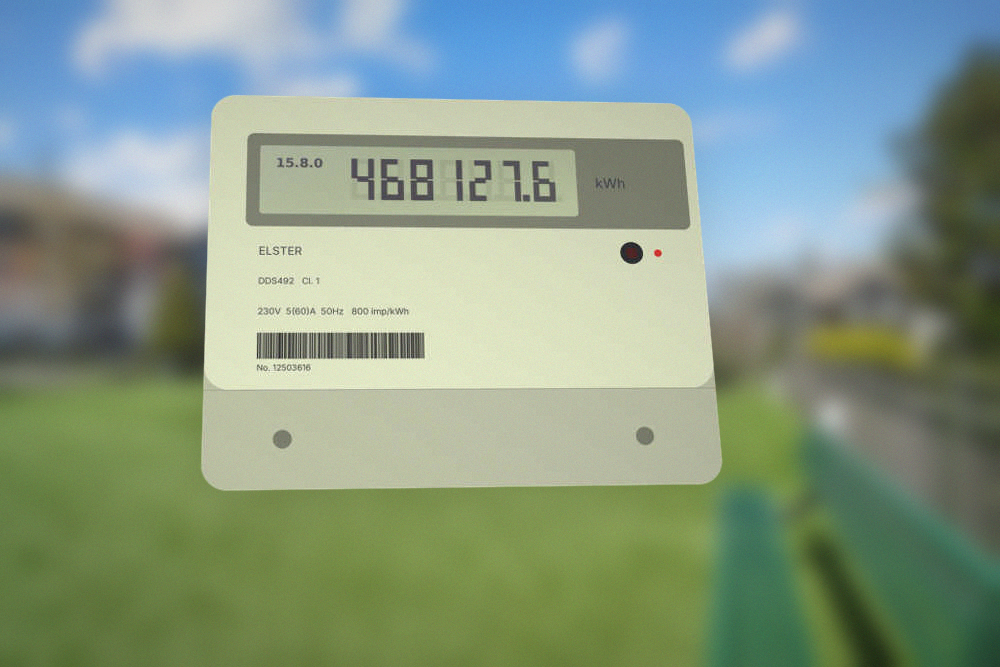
468127.6 kWh
